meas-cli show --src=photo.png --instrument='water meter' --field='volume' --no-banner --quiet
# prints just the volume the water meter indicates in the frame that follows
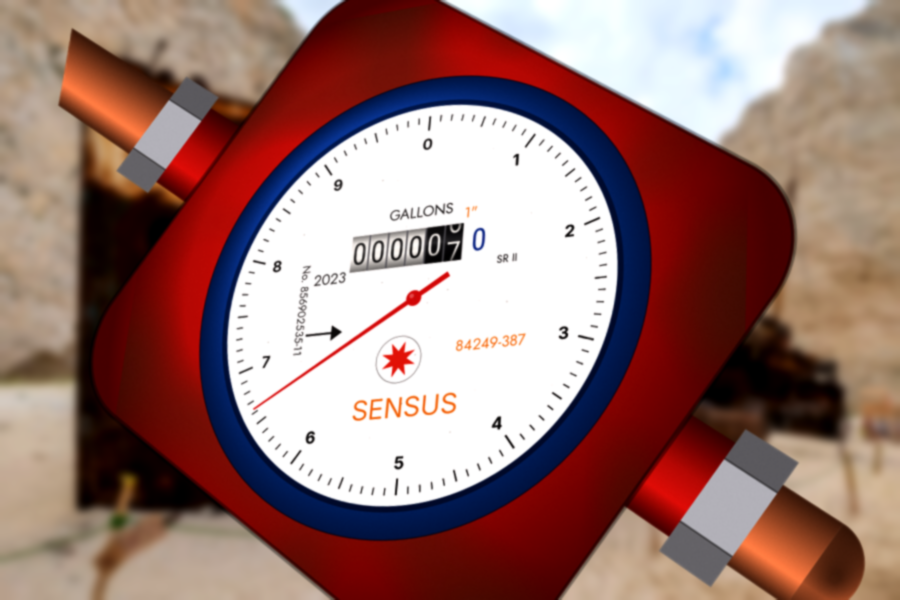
66.6 gal
